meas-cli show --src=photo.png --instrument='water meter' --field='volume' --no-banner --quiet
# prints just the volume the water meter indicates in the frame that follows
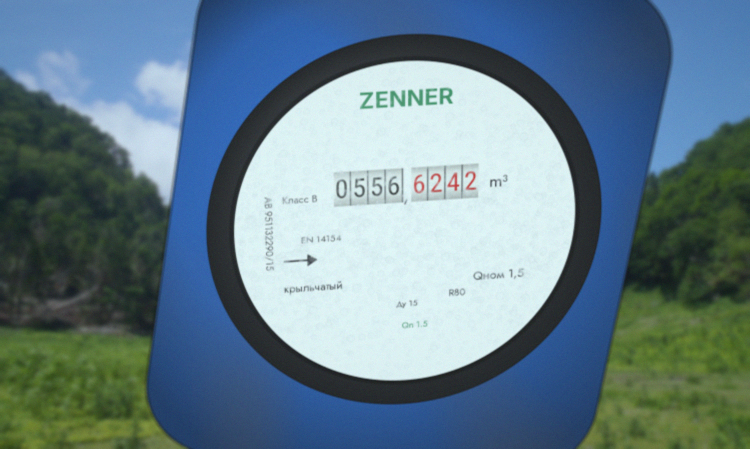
556.6242 m³
